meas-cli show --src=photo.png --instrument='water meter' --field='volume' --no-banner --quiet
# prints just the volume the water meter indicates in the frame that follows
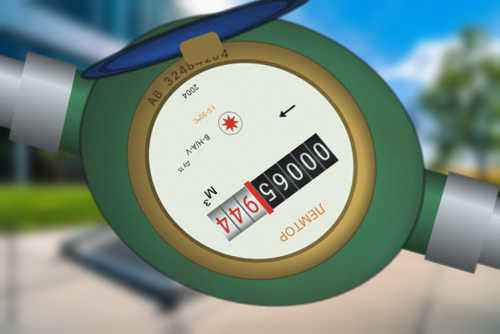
65.944 m³
